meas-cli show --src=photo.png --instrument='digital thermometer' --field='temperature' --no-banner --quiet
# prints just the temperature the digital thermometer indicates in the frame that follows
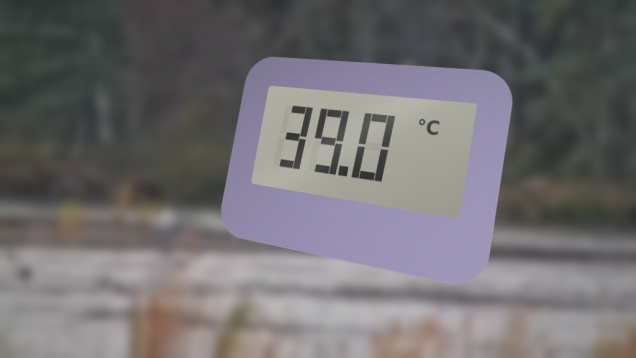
39.0 °C
